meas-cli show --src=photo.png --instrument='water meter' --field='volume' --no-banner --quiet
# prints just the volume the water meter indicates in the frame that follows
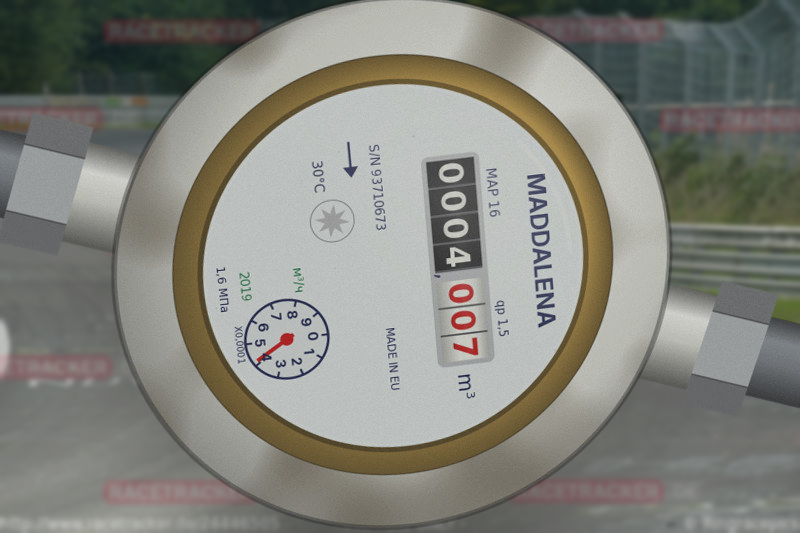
4.0074 m³
